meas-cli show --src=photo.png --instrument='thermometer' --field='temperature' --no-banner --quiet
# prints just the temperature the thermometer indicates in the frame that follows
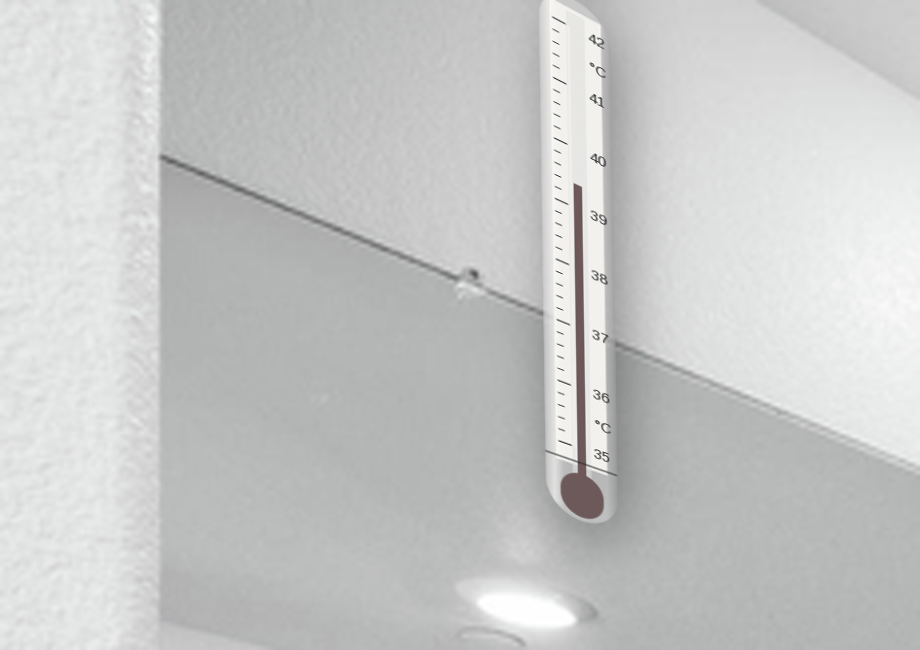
39.4 °C
